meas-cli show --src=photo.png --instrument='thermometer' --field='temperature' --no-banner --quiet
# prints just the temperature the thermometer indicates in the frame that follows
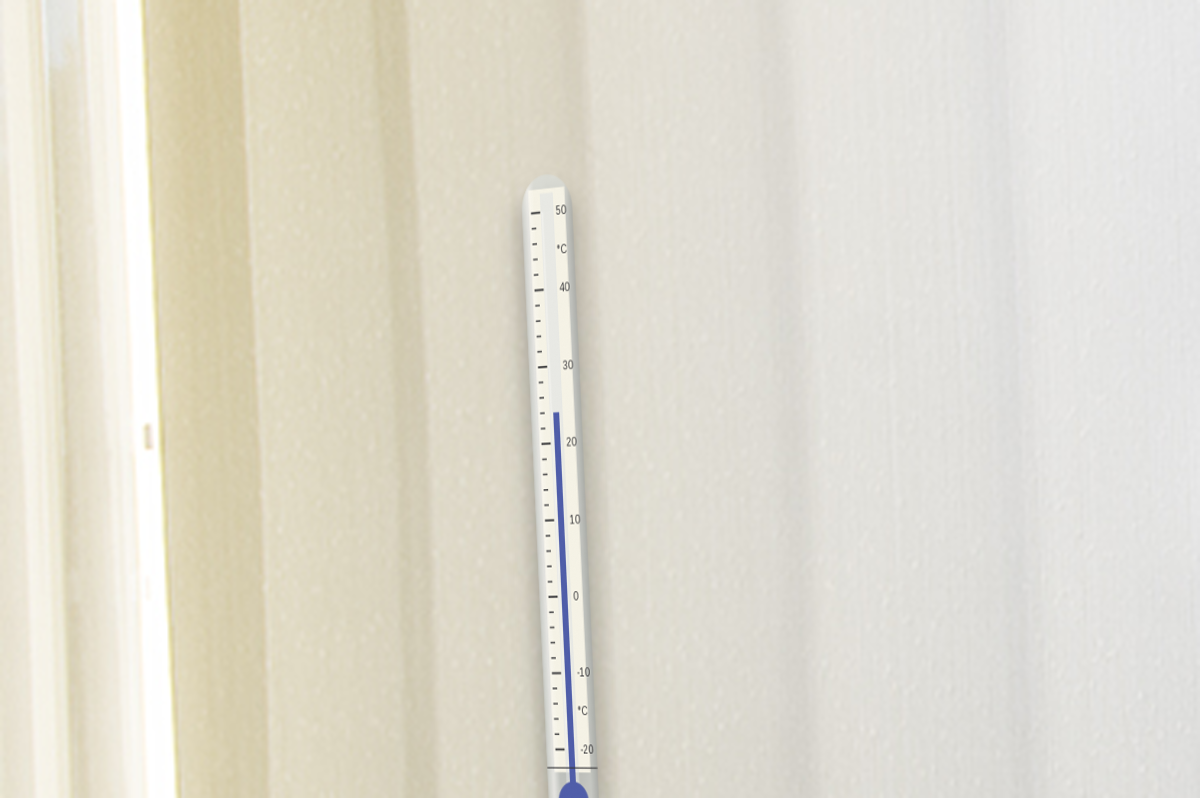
24 °C
